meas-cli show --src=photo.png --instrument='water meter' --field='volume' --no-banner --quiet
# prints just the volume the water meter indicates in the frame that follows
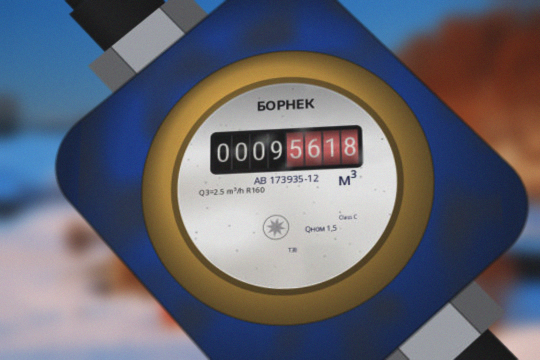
9.5618 m³
